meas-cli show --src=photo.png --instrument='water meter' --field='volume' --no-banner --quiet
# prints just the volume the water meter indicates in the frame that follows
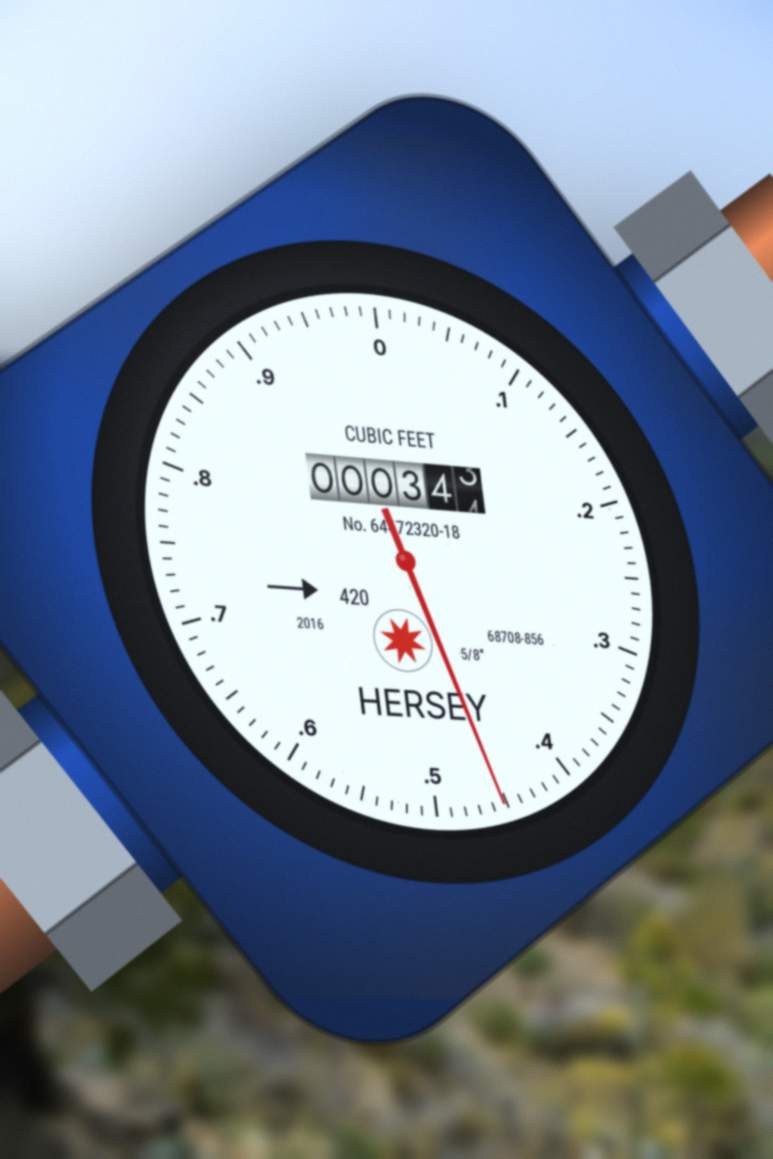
343.45 ft³
